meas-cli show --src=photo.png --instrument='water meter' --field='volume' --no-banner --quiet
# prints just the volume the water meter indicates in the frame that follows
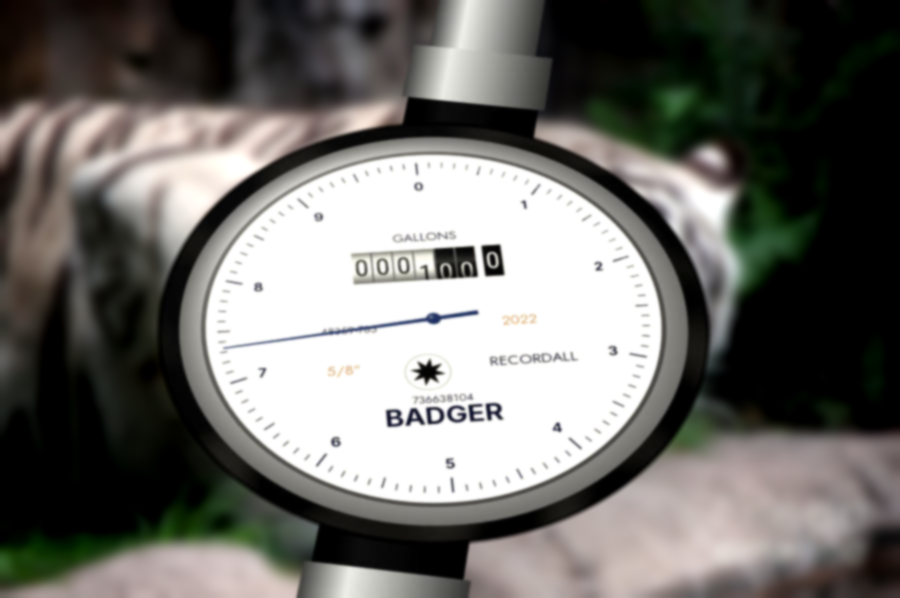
997.3 gal
